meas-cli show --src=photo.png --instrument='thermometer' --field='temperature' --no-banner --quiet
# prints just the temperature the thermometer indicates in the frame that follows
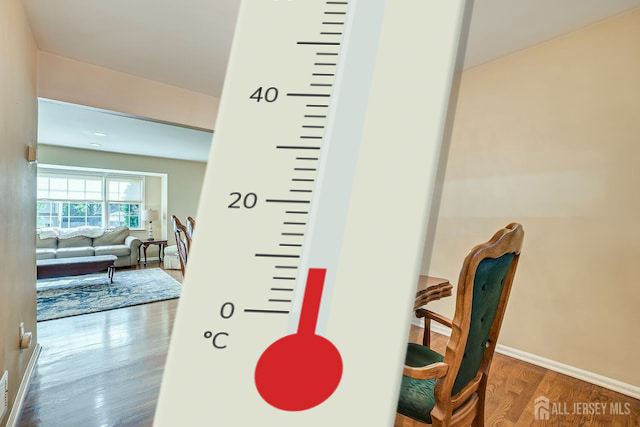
8 °C
